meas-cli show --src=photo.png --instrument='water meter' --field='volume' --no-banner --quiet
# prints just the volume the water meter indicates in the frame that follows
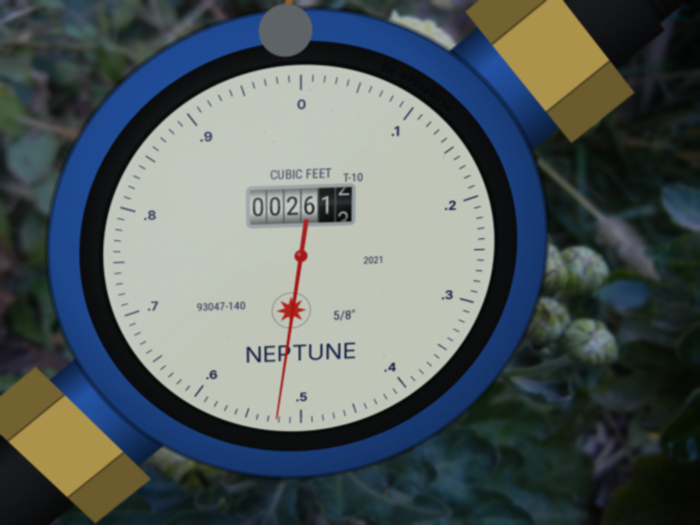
2612.52 ft³
